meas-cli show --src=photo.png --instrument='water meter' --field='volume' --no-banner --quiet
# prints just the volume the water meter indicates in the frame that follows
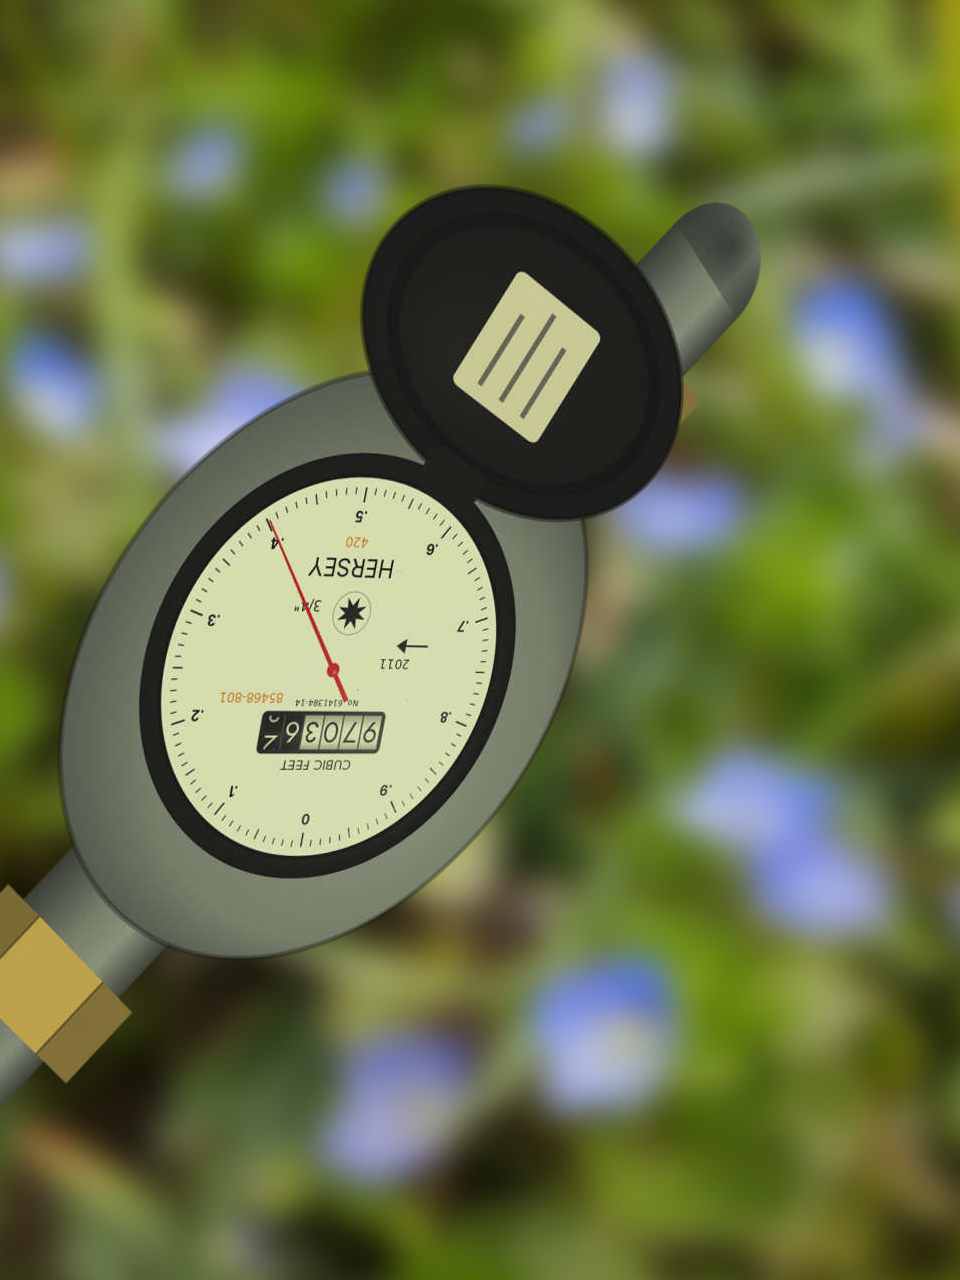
970362.40 ft³
